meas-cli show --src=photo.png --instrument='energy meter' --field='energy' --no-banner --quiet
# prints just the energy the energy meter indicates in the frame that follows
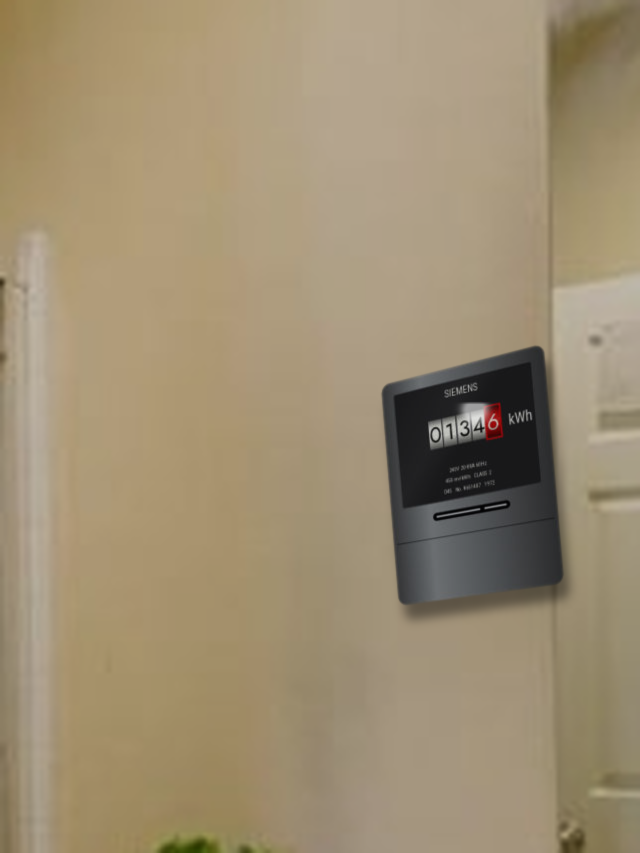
134.6 kWh
